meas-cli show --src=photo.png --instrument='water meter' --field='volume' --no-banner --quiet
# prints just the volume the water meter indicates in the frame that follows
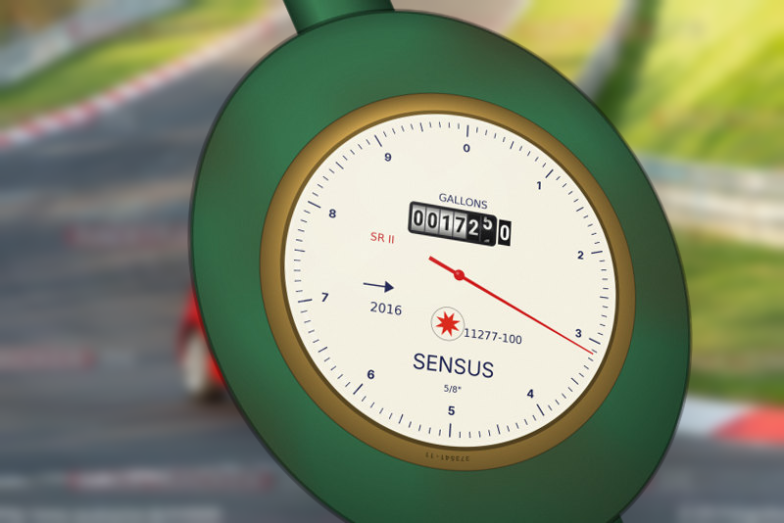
17253.1 gal
